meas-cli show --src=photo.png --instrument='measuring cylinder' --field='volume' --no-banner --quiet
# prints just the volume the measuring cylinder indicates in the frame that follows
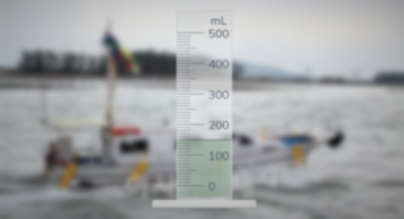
150 mL
